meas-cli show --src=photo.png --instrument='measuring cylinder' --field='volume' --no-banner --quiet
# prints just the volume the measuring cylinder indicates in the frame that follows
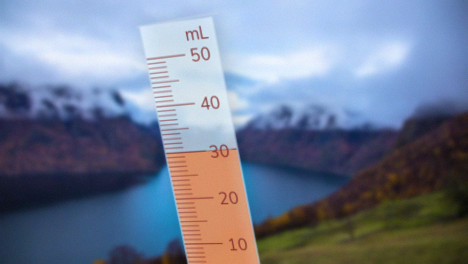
30 mL
